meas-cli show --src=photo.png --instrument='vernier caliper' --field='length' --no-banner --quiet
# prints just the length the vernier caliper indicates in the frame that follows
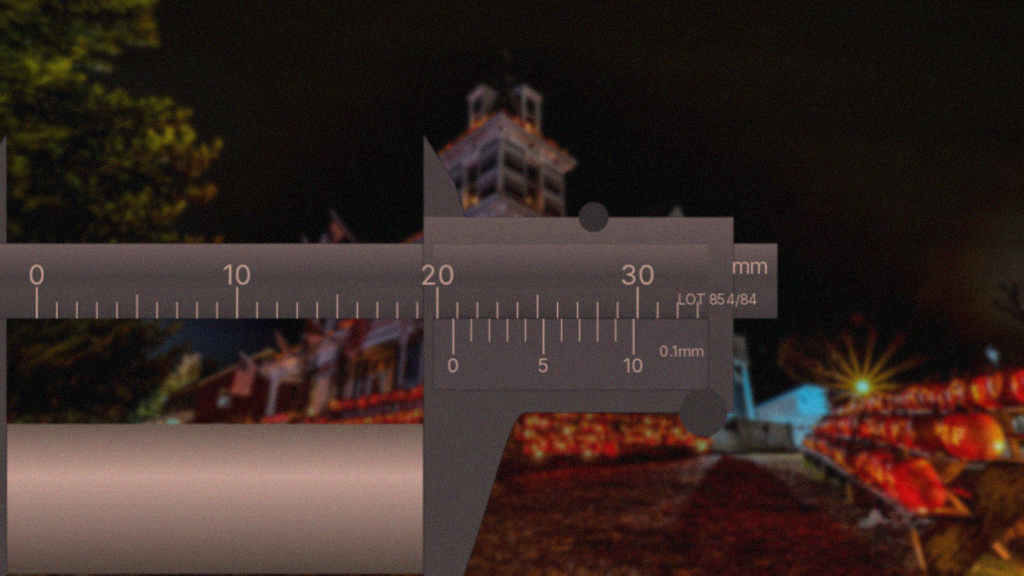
20.8 mm
